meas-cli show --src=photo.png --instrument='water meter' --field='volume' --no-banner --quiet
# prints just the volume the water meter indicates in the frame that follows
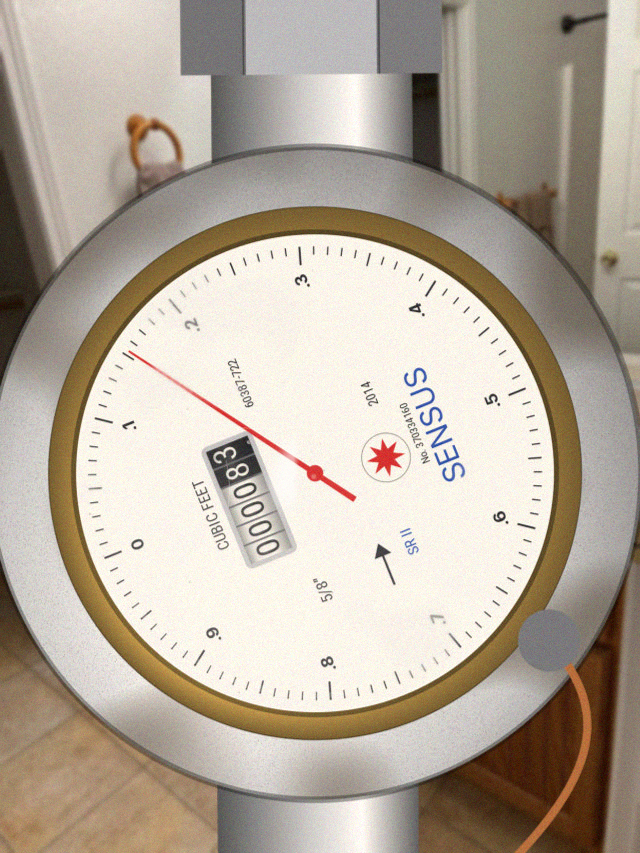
83.15 ft³
